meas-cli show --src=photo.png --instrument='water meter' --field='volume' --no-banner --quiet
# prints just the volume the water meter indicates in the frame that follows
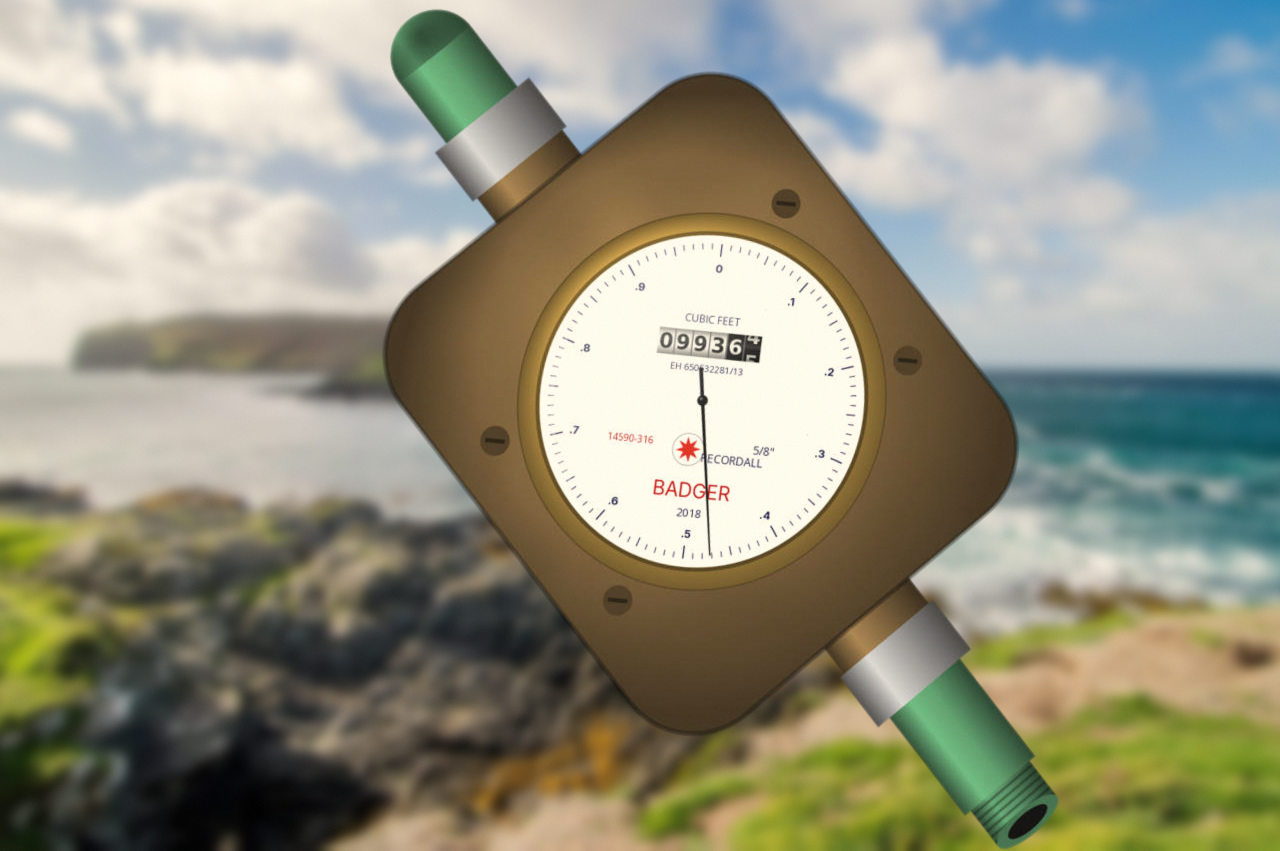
99364.47 ft³
